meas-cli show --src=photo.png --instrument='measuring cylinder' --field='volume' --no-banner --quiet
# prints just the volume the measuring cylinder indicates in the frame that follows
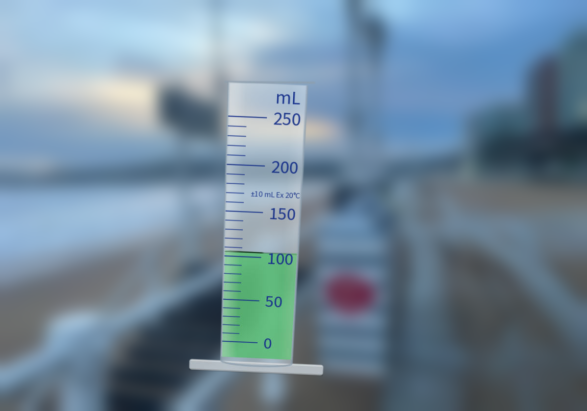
105 mL
